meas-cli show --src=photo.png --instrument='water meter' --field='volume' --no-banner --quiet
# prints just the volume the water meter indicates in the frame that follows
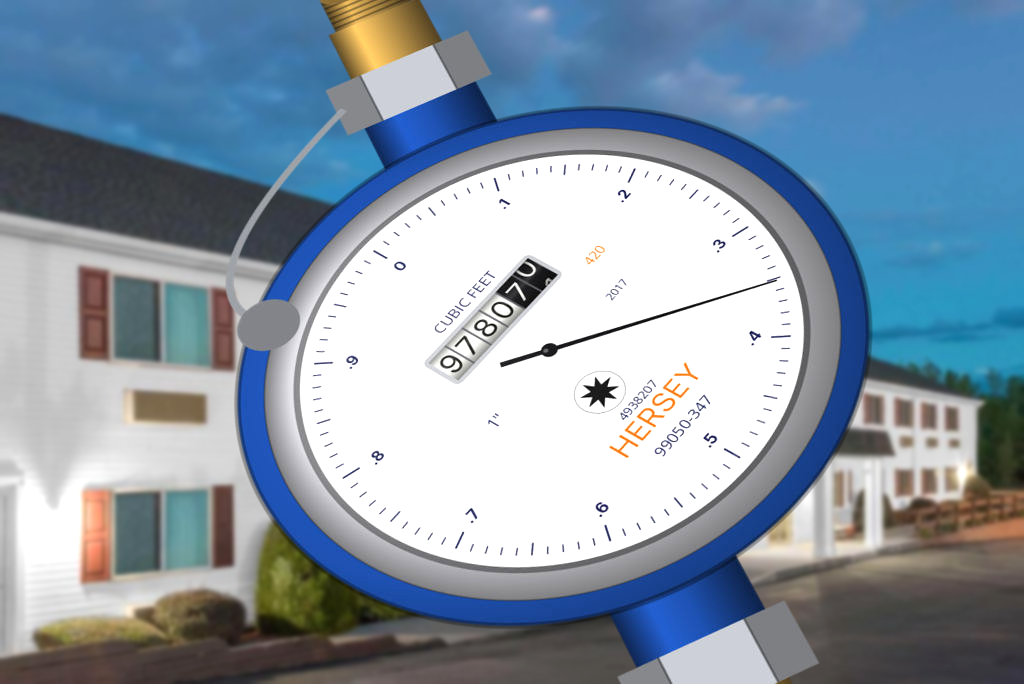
978070.35 ft³
